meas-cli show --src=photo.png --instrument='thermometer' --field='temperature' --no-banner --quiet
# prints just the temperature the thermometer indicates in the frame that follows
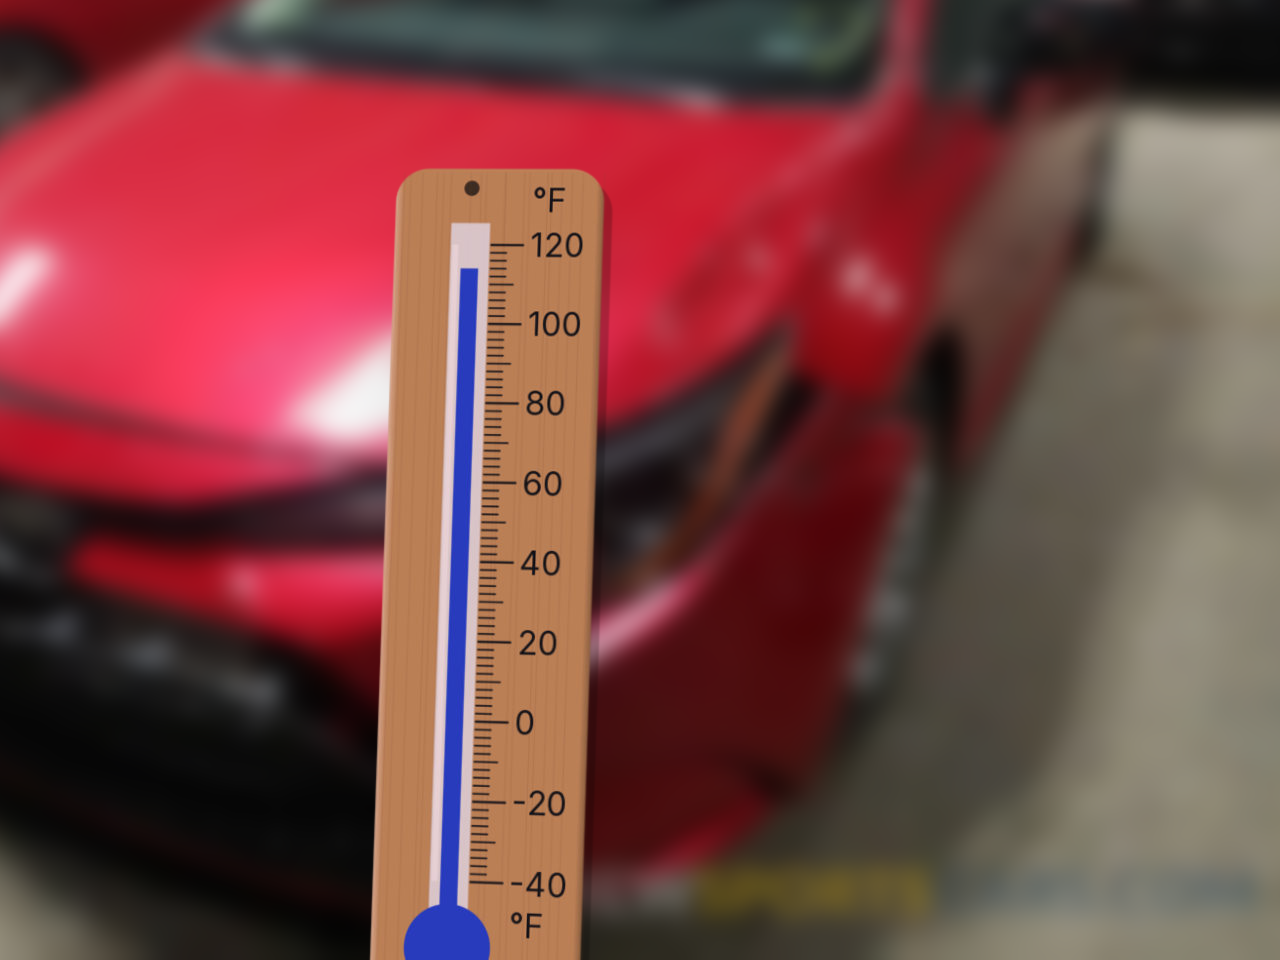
114 °F
